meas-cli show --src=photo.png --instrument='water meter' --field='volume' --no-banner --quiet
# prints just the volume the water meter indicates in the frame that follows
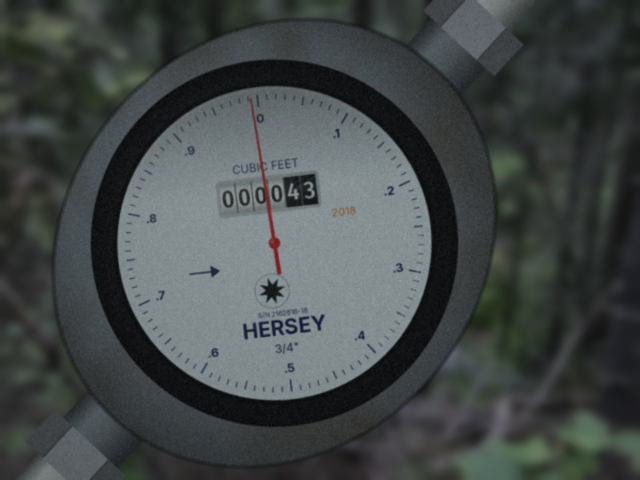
42.99 ft³
